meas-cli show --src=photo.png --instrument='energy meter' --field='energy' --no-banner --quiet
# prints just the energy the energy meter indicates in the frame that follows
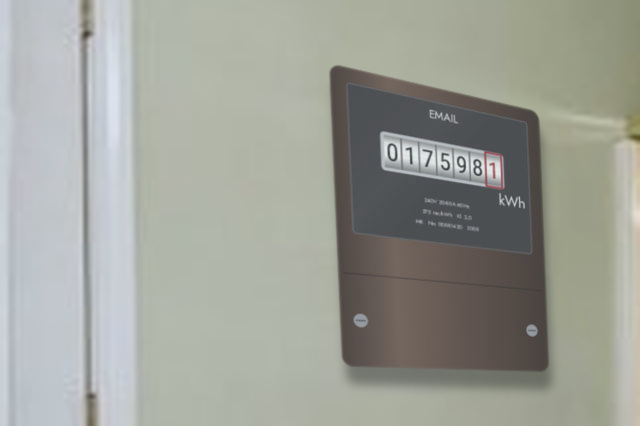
17598.1 kWh
